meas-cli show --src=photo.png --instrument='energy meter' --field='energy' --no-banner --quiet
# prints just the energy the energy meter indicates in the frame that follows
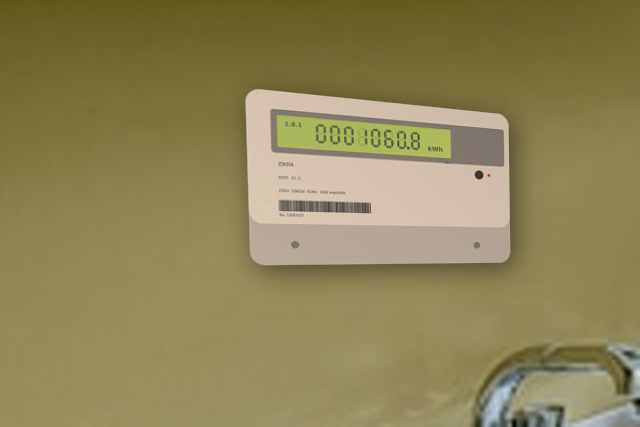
1060.8 kWh
